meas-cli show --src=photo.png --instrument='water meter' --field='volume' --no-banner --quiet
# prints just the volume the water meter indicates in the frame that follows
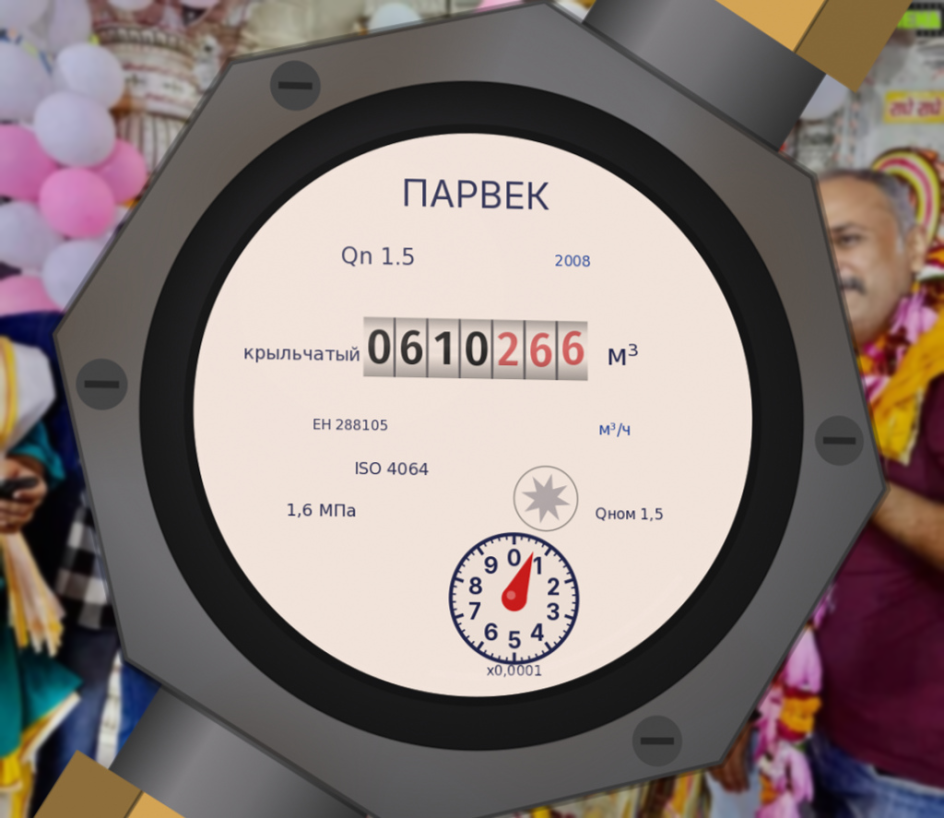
610.2660 m³
